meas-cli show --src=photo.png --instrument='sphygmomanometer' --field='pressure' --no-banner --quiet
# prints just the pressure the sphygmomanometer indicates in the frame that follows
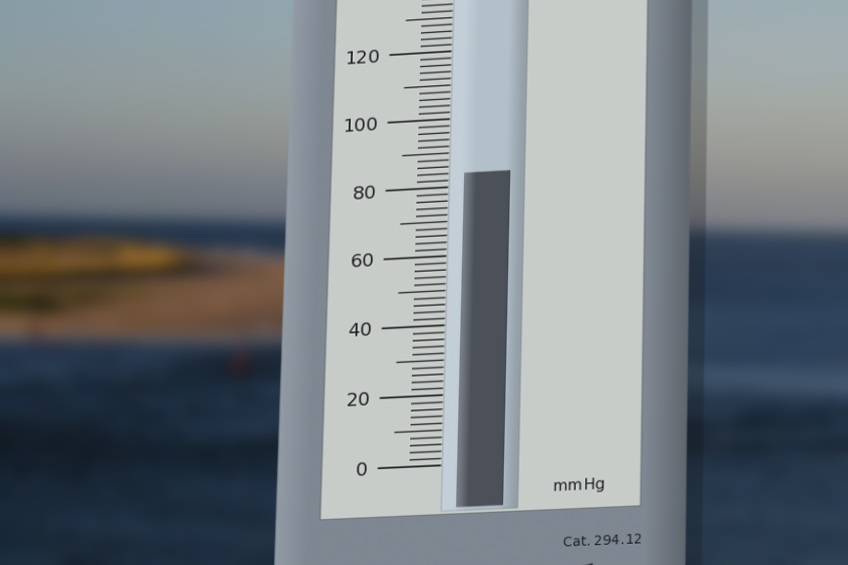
84 mmHg
